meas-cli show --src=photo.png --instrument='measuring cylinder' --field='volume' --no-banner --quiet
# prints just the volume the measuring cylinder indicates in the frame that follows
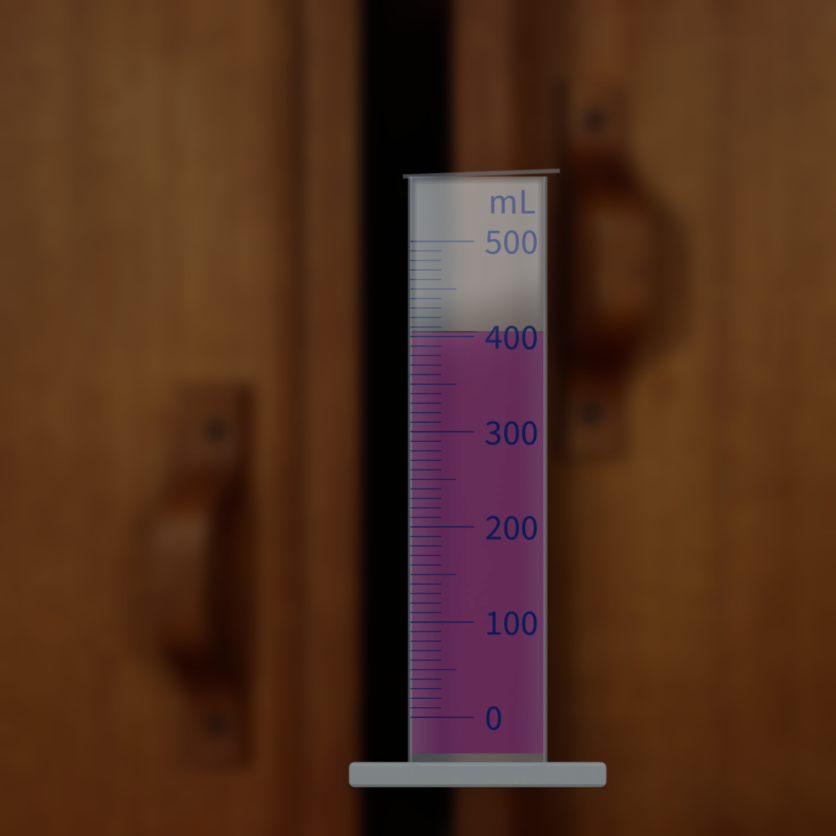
405 mL
